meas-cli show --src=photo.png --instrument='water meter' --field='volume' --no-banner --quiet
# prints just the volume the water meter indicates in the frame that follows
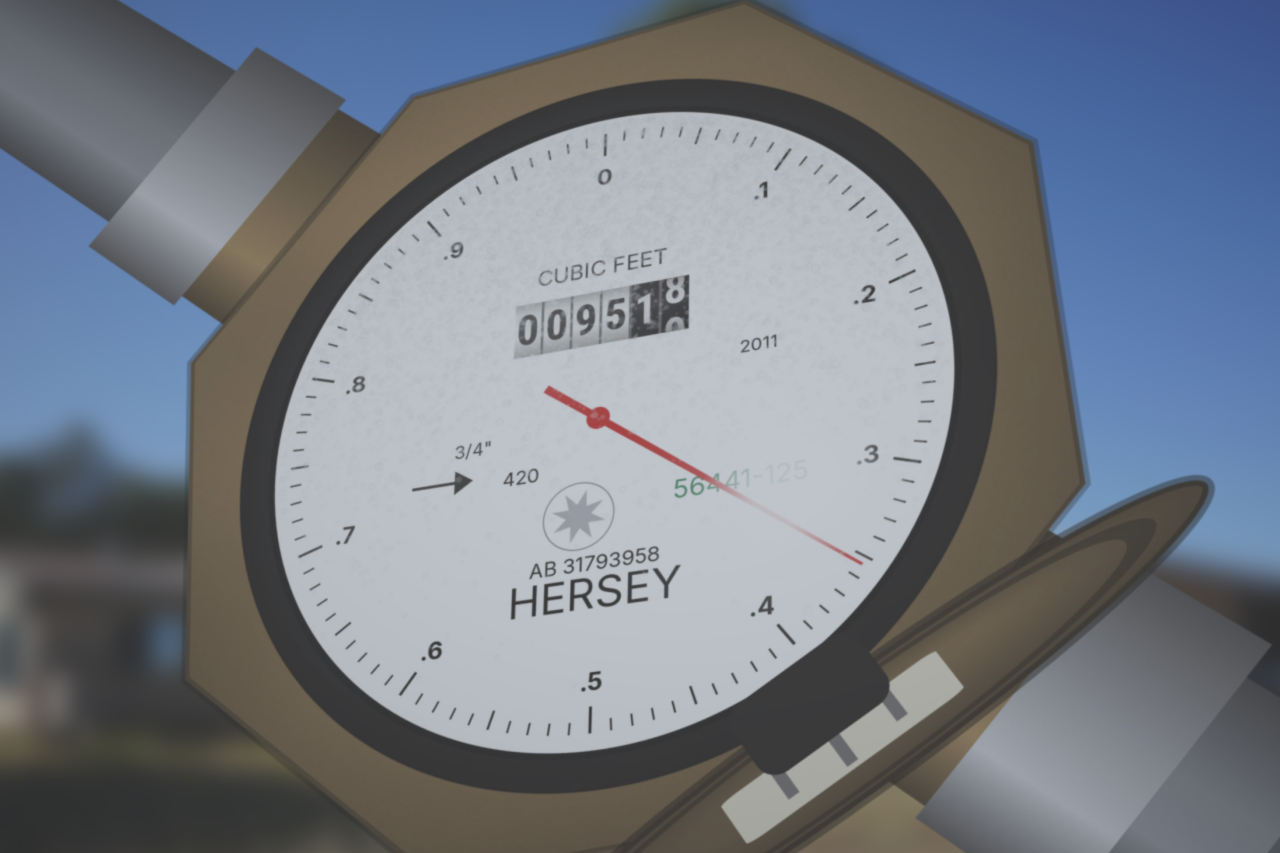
9518.35 ft³
